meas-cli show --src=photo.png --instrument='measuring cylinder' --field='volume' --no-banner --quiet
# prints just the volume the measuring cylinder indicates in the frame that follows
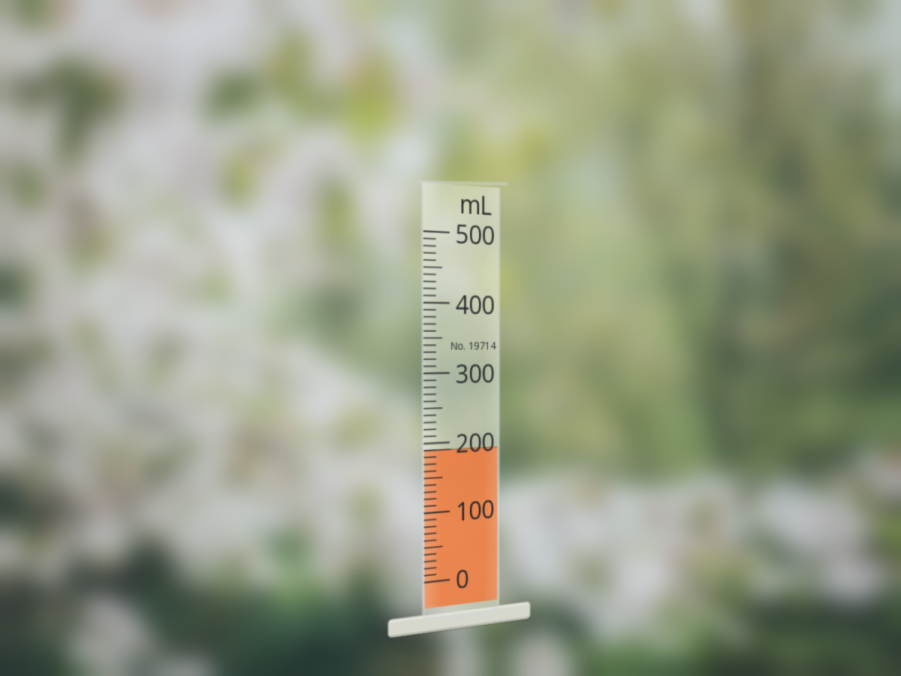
190 mL
